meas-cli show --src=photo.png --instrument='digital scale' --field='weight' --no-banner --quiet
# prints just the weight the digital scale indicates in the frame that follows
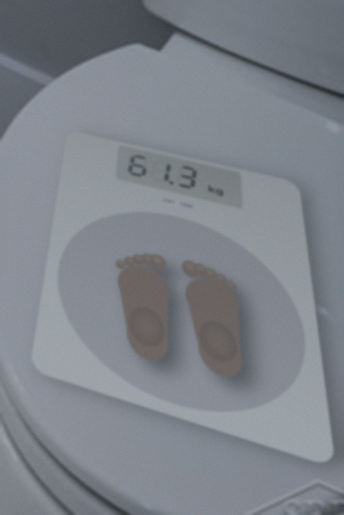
61.3 kg
